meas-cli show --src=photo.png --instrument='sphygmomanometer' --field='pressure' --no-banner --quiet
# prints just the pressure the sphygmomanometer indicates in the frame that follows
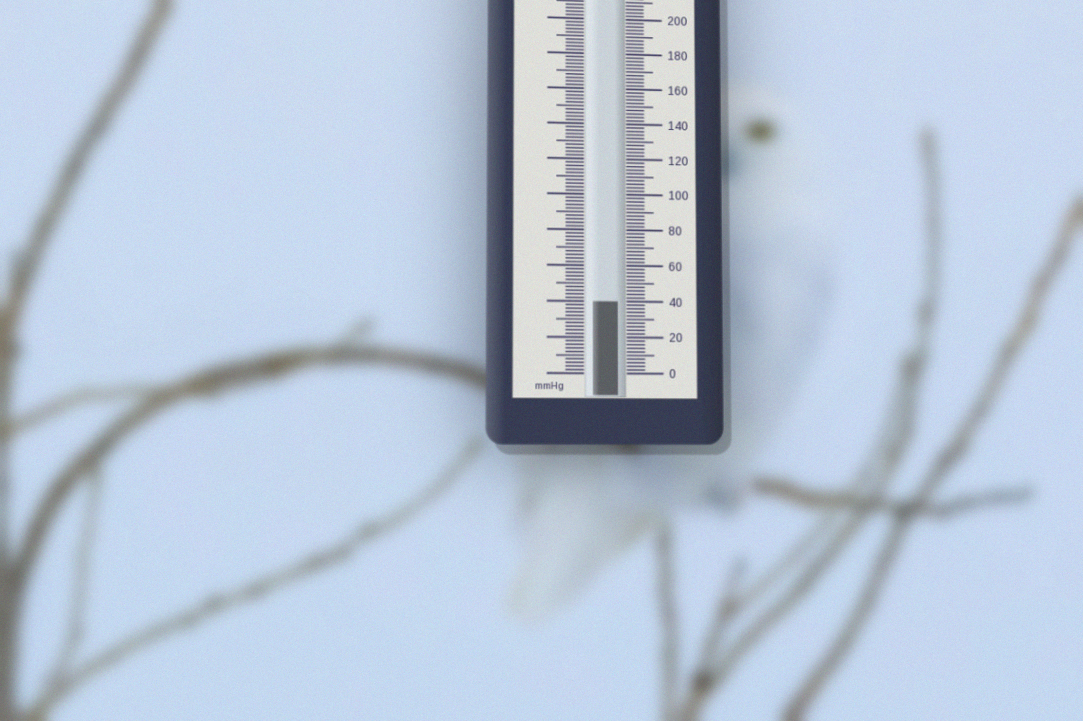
40 mmHg
